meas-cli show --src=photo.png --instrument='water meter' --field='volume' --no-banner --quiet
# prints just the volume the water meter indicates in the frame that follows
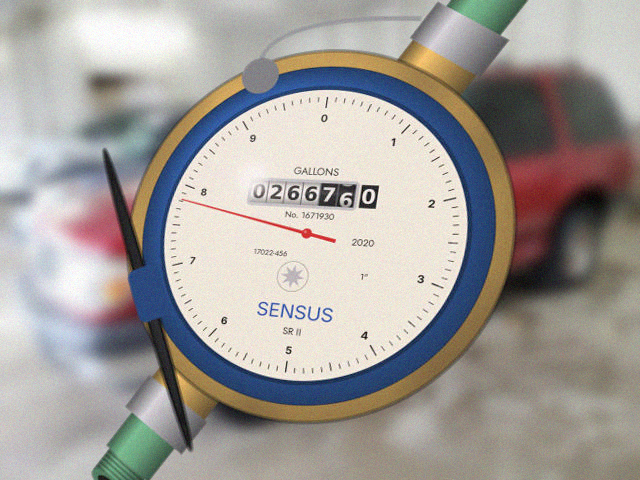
266757.8 gal
